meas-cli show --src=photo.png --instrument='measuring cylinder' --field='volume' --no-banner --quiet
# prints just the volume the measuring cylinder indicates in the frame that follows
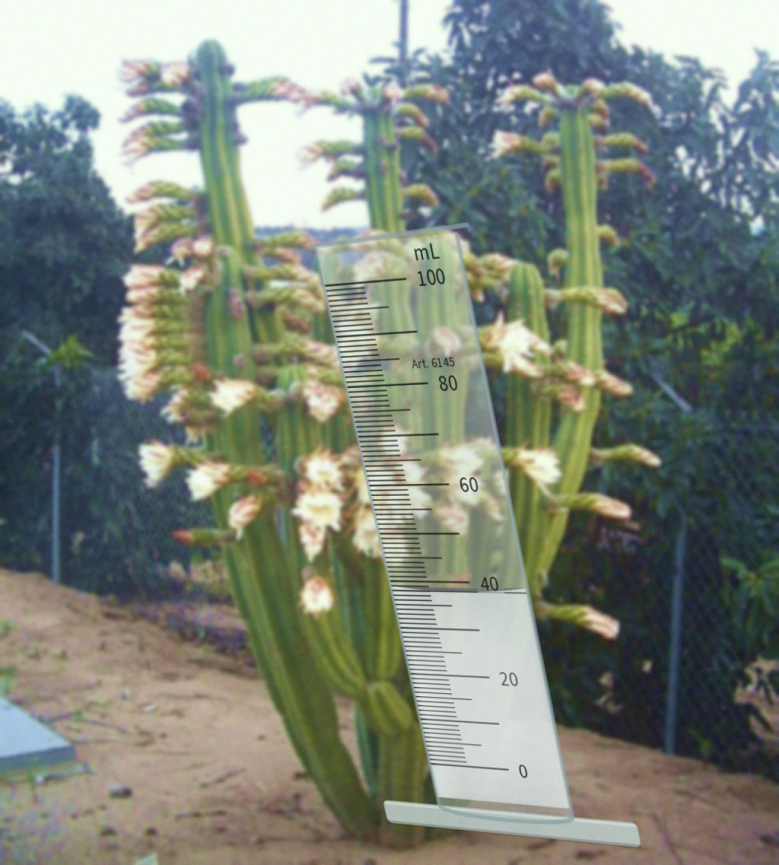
38 mL
